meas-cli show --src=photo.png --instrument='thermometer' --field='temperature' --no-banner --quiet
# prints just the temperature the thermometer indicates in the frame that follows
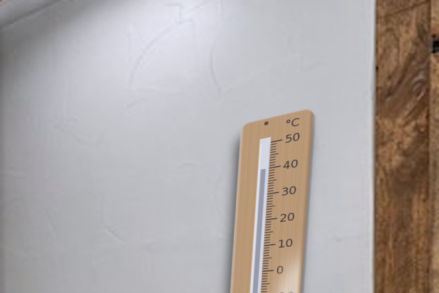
40 °C
